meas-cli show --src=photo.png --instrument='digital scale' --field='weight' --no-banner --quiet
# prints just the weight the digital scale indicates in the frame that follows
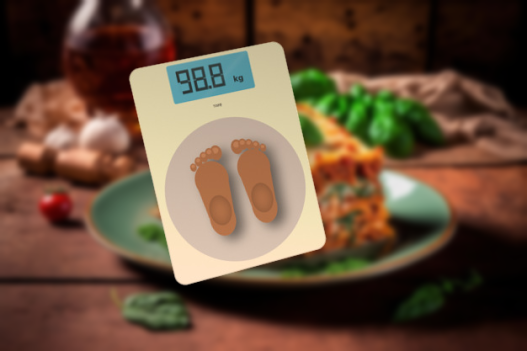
98.8 kg
